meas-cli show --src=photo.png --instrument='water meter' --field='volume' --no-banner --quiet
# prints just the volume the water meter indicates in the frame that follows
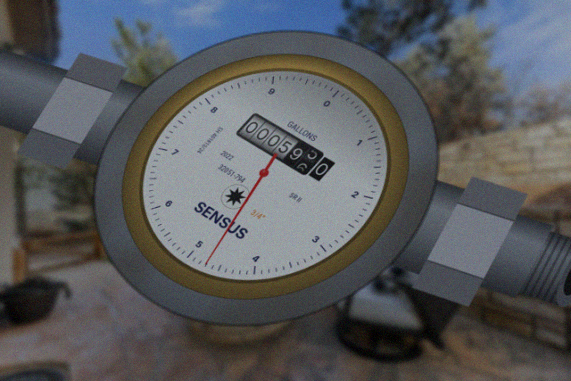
5954.7 gal
